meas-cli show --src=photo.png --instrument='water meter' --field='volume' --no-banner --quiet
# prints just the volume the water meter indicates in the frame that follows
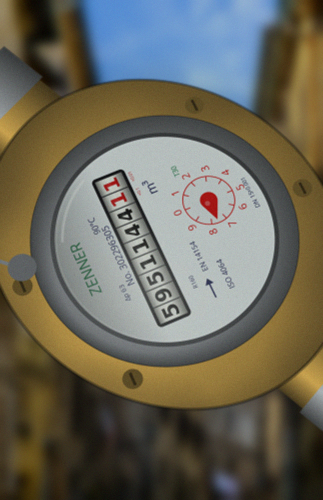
5951144.117 m³
